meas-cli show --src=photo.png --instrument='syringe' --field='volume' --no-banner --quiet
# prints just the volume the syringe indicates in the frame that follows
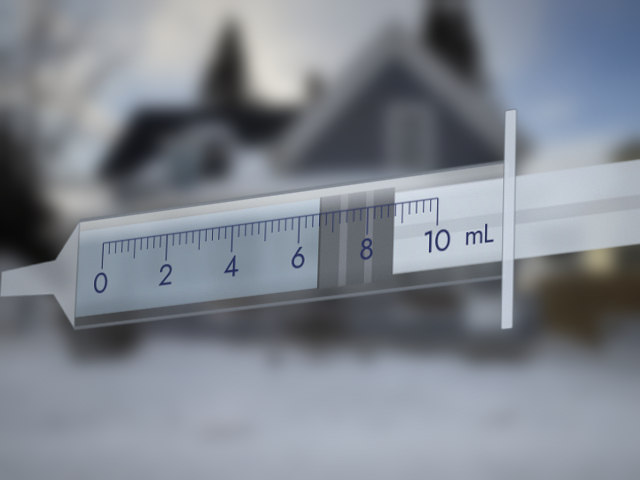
6.6 mL
